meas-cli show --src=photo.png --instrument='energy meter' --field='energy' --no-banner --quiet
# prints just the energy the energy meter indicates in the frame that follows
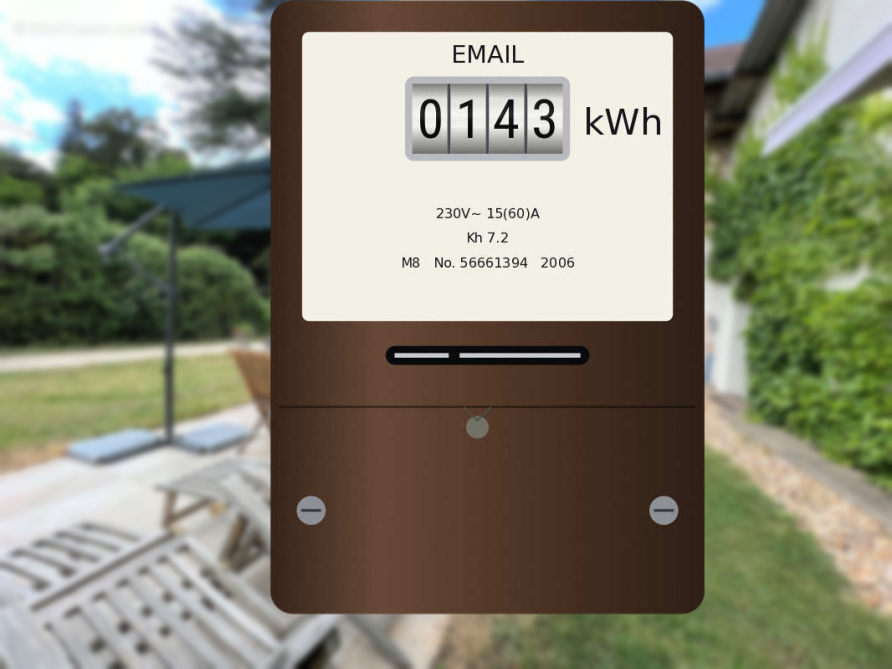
143 kWh
